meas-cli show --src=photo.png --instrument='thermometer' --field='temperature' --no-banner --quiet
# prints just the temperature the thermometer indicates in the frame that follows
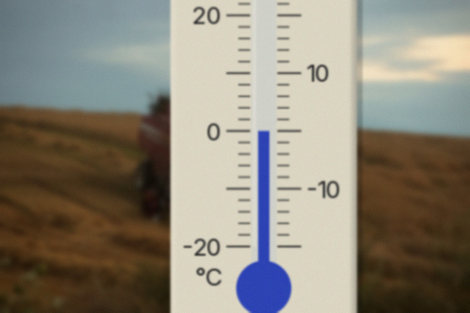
0 °C
